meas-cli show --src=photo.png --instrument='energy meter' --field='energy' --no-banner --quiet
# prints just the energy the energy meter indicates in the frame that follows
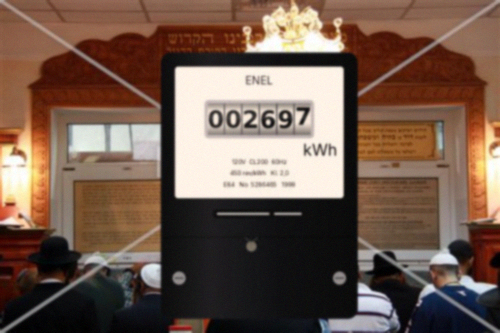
2697 kWh
